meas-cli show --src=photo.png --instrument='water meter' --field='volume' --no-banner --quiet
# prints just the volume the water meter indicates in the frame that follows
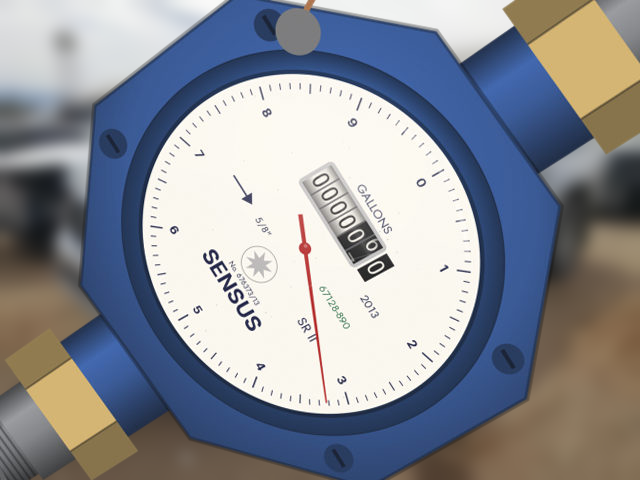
63.2 gal
